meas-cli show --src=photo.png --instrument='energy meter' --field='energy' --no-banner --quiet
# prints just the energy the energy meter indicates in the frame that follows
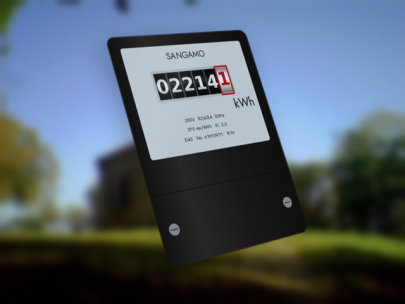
2214.1 kWh
